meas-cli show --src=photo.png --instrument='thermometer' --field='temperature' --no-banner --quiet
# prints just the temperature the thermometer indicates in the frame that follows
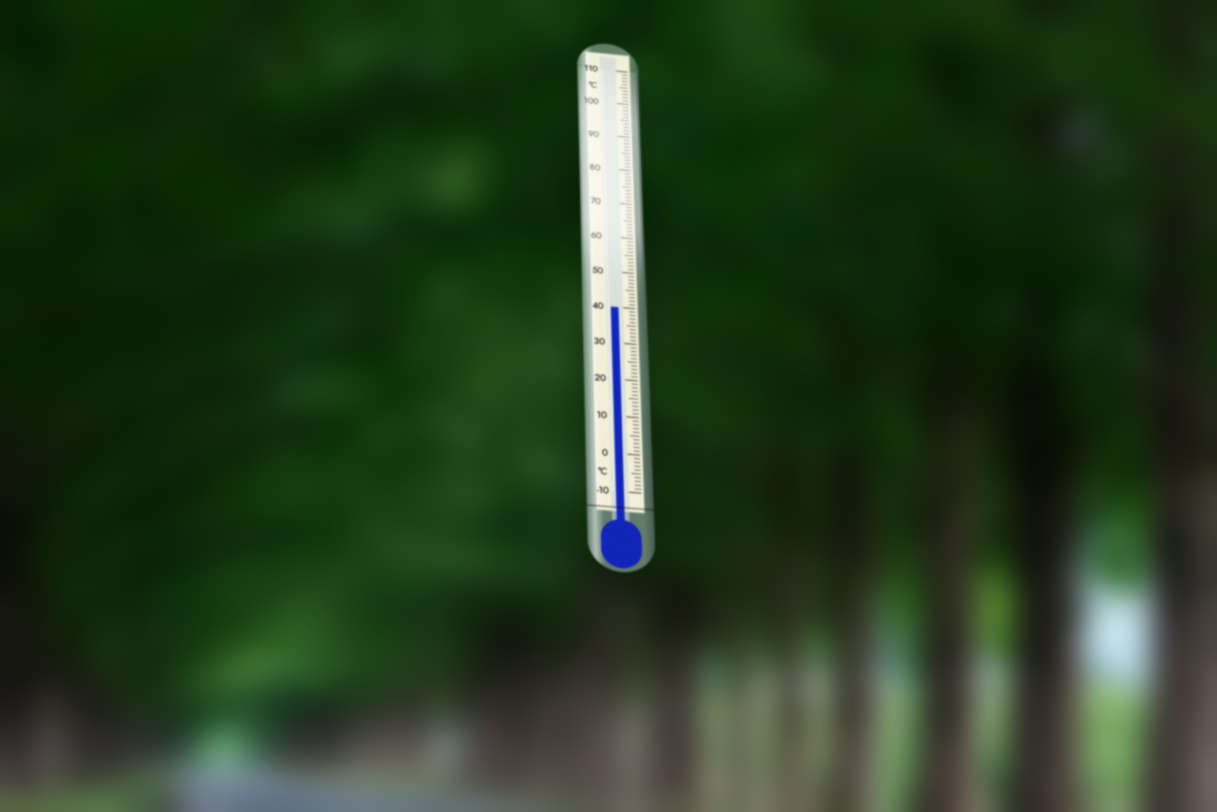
40 °C
